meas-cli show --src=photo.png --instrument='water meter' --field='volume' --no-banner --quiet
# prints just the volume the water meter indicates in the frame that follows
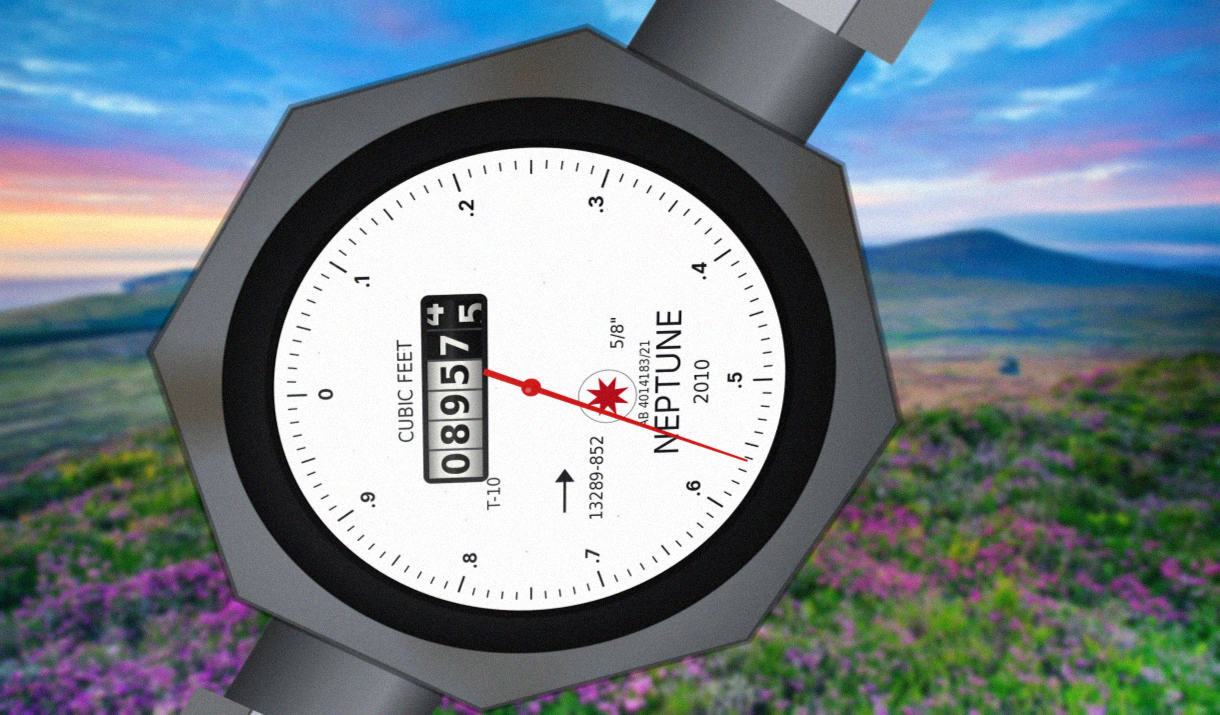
89574.56 ft³
